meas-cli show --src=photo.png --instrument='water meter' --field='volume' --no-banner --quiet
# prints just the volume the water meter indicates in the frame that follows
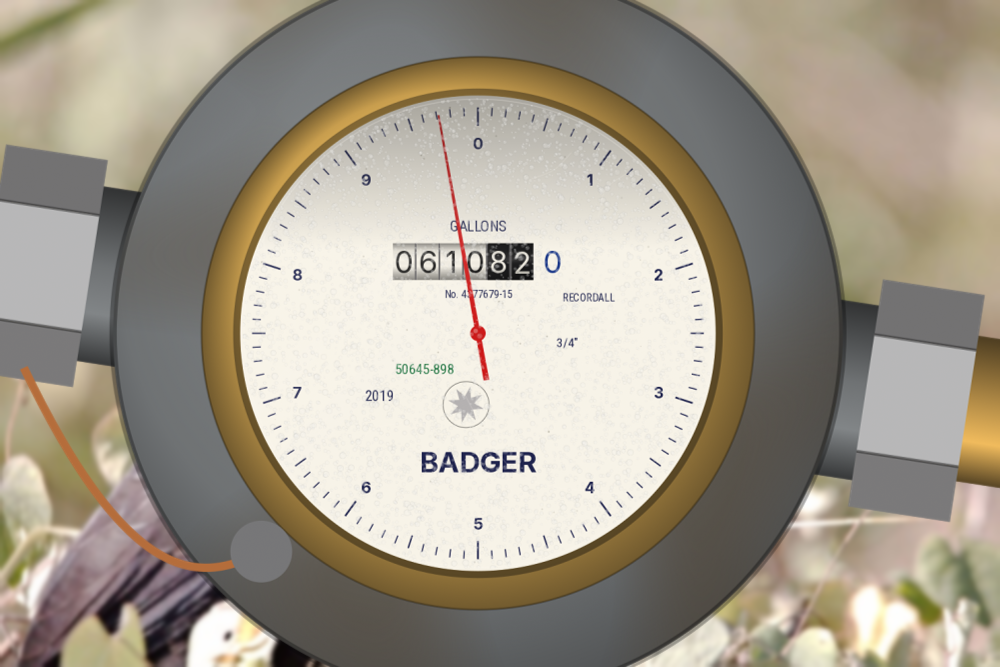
610819.7 gal
